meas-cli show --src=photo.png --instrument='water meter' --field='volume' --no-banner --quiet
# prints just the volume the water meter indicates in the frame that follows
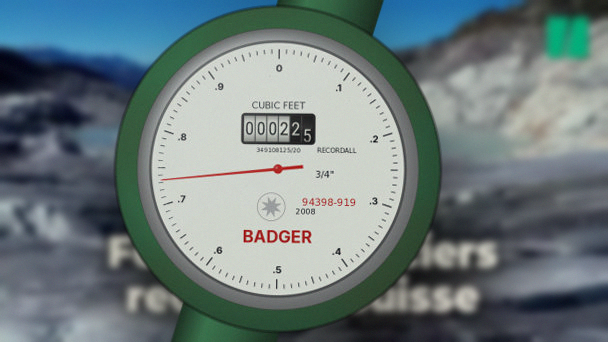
224.73 ft³
